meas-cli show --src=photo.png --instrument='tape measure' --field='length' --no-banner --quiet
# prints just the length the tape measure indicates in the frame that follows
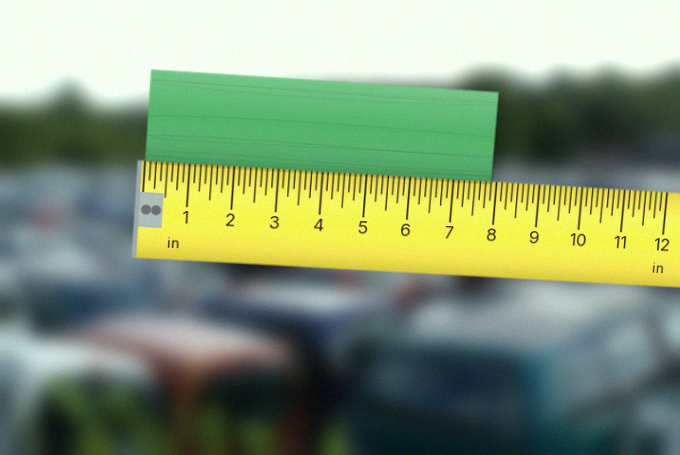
7.875 in
